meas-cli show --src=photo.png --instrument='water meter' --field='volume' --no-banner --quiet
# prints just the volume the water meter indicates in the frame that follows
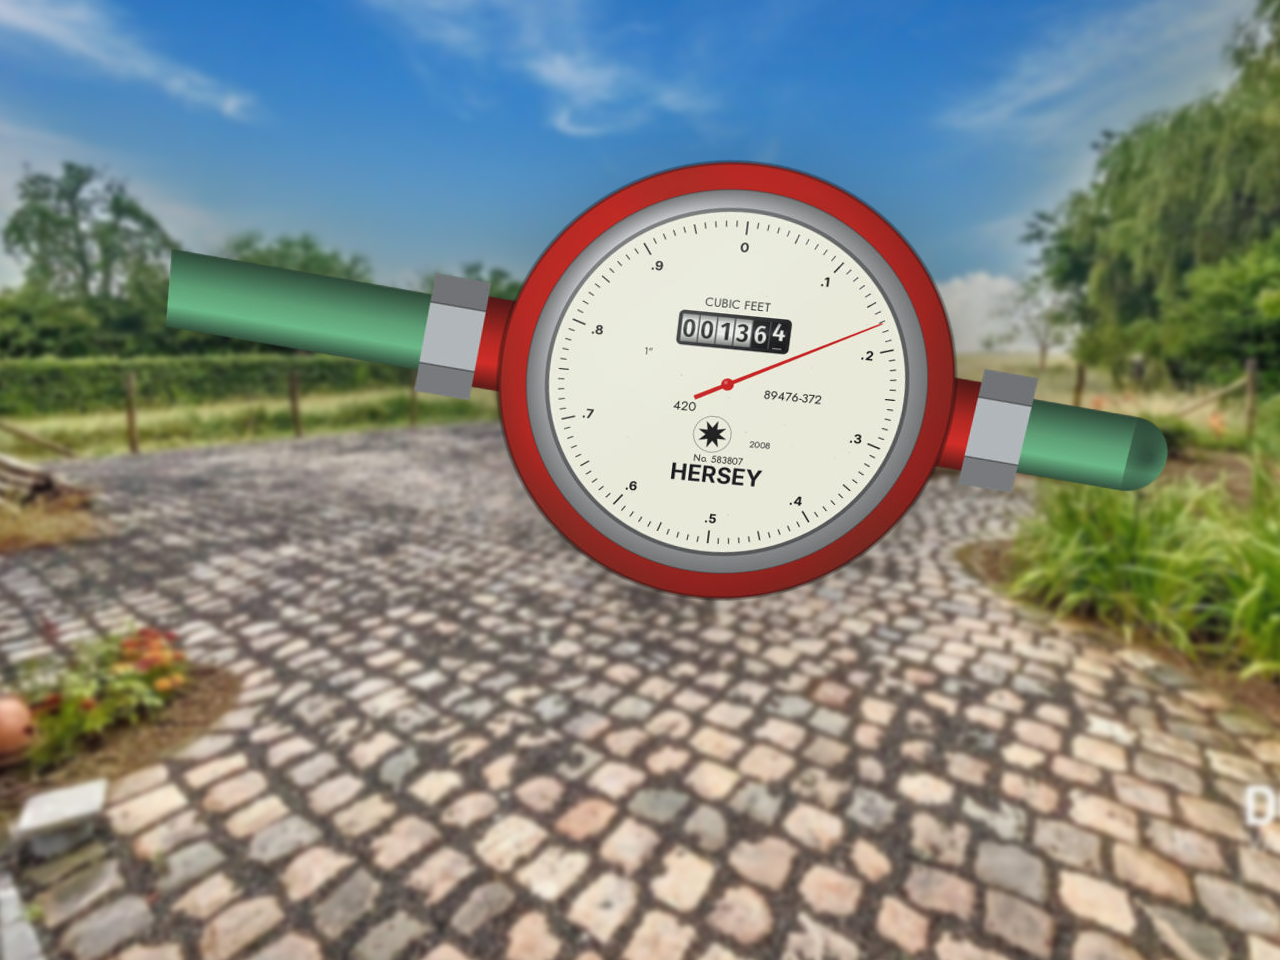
1364.17 ft³
